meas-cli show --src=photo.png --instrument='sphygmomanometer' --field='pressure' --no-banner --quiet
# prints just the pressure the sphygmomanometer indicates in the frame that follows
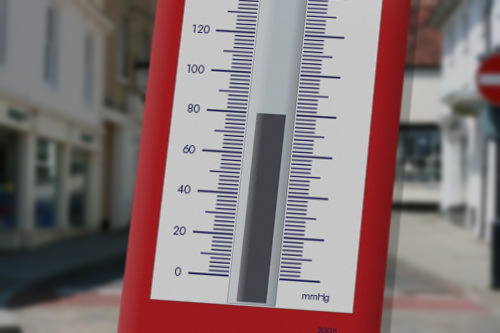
80 mmHg
